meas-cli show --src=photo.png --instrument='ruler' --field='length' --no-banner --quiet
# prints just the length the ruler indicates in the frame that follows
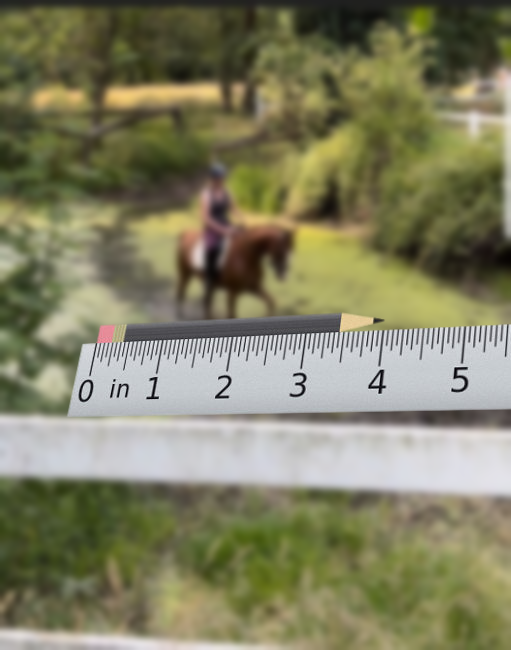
4 in
